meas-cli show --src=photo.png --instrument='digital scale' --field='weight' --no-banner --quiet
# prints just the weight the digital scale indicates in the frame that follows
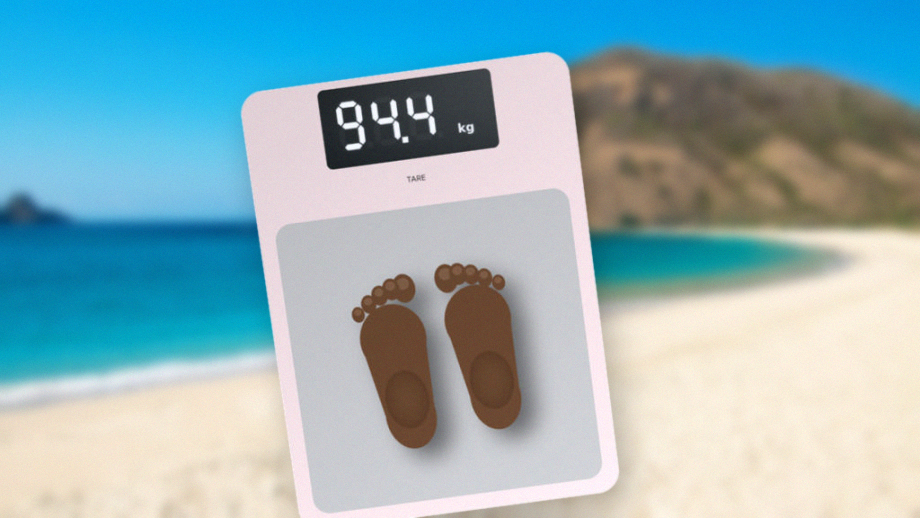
94.4 kg
